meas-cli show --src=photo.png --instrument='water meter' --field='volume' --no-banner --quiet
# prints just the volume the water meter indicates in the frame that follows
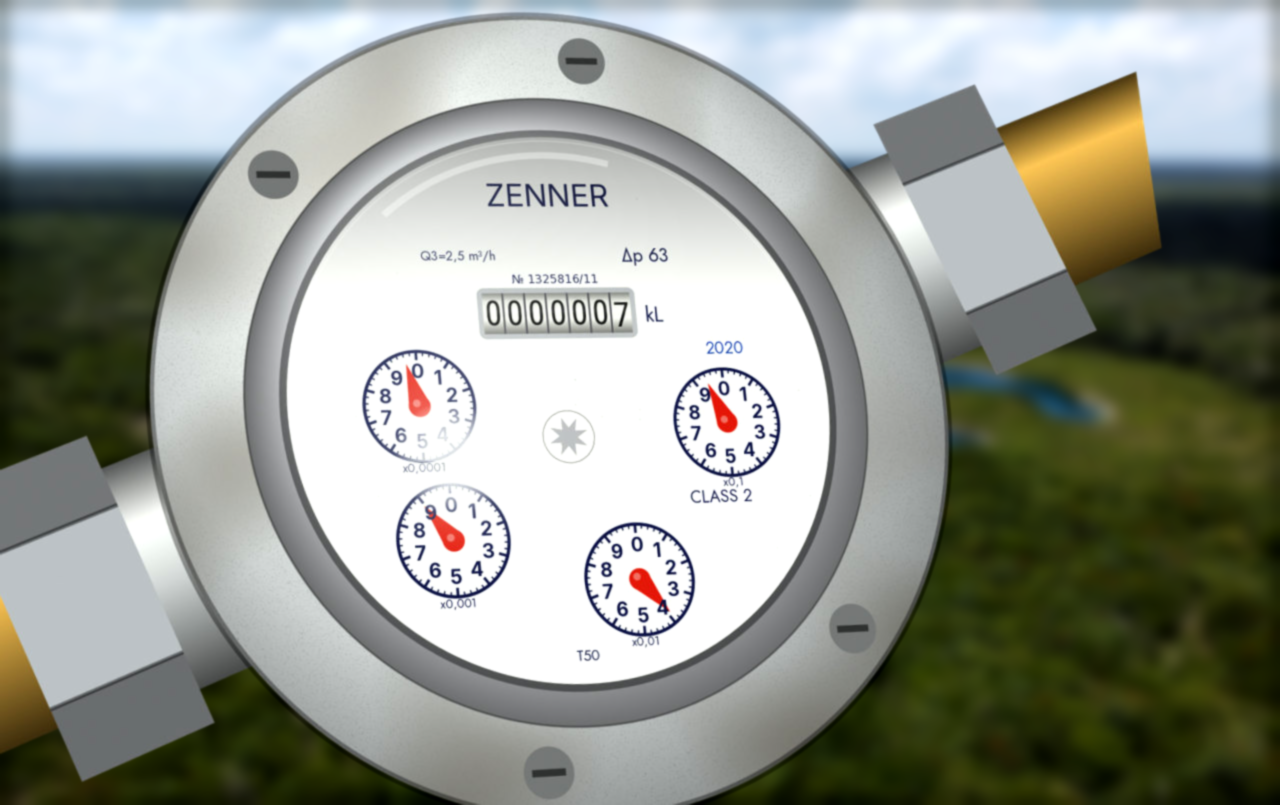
6.9389 kL
